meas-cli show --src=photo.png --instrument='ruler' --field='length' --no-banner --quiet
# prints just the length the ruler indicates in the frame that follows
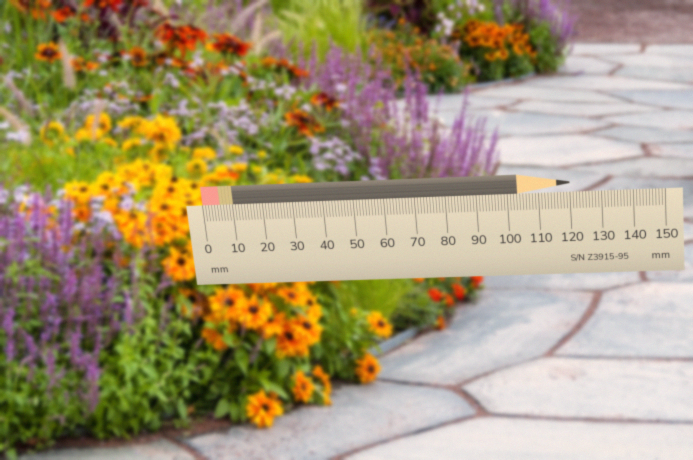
120 mm
